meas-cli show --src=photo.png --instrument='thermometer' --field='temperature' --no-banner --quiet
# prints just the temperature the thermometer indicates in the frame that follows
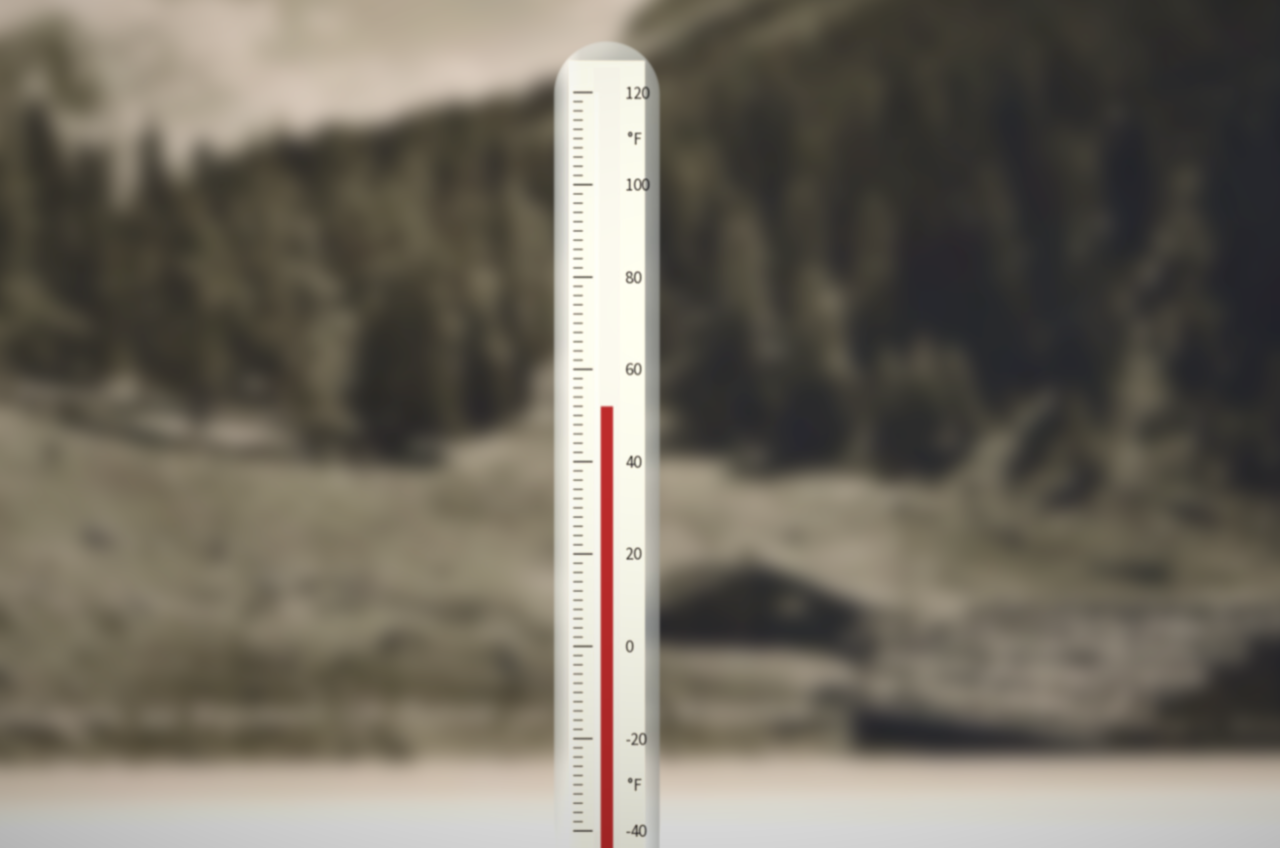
52 °F
